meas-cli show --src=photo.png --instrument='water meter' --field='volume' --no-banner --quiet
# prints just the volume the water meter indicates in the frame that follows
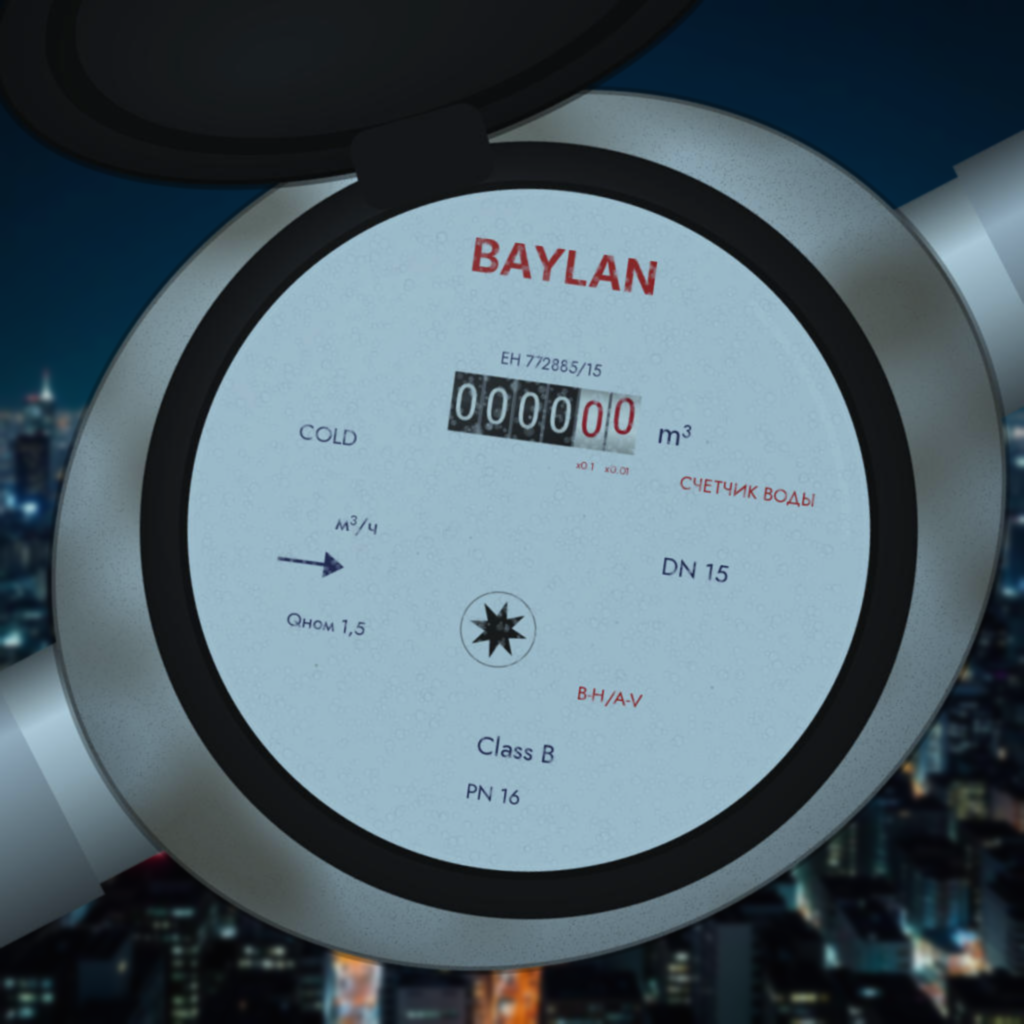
0.00 m³
